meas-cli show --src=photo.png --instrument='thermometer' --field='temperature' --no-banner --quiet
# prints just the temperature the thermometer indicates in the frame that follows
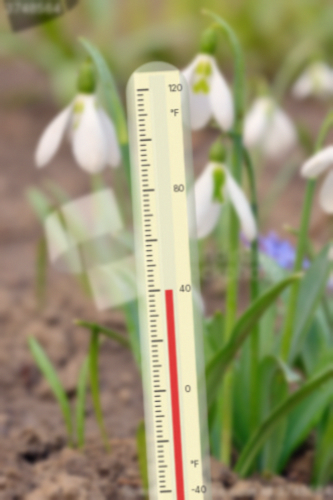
40 °F
